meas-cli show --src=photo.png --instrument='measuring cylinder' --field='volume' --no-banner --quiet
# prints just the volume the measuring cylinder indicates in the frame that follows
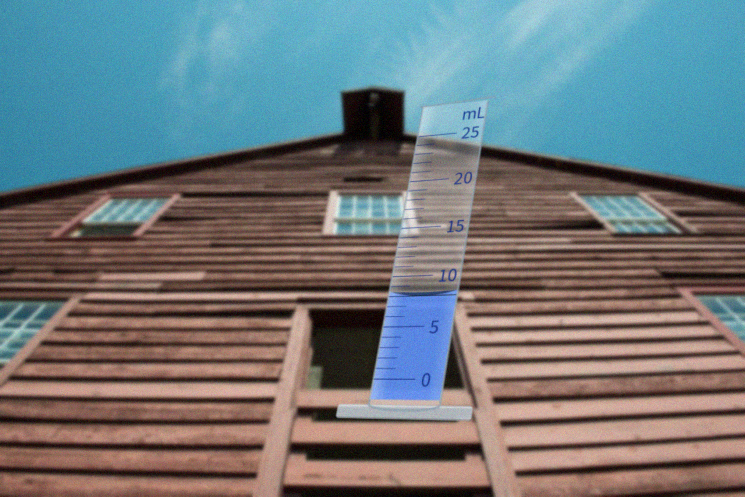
8 mL
